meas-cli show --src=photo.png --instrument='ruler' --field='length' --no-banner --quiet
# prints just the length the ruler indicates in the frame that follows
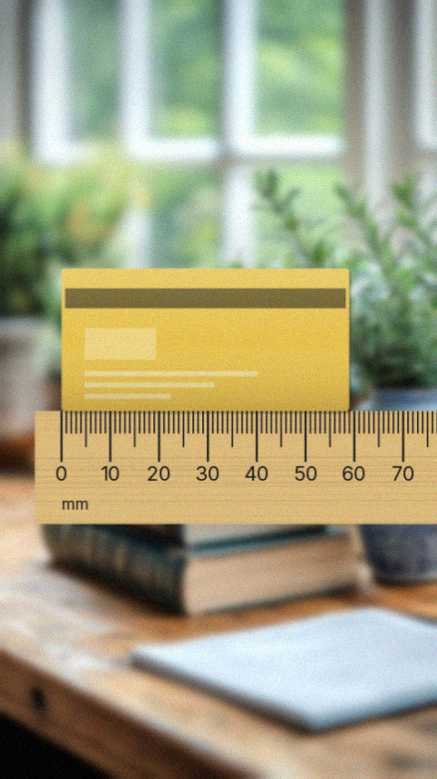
59 mm
